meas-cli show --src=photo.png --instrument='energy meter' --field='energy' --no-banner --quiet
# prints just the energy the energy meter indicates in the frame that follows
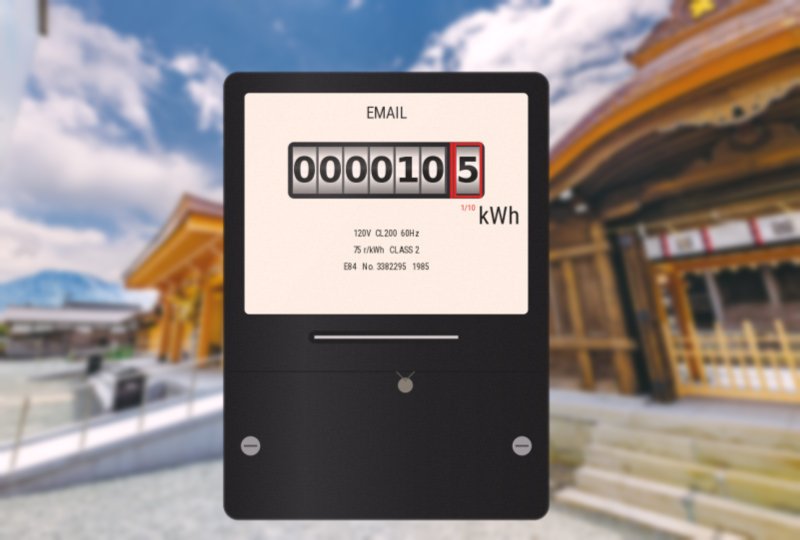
10.5 kWh
